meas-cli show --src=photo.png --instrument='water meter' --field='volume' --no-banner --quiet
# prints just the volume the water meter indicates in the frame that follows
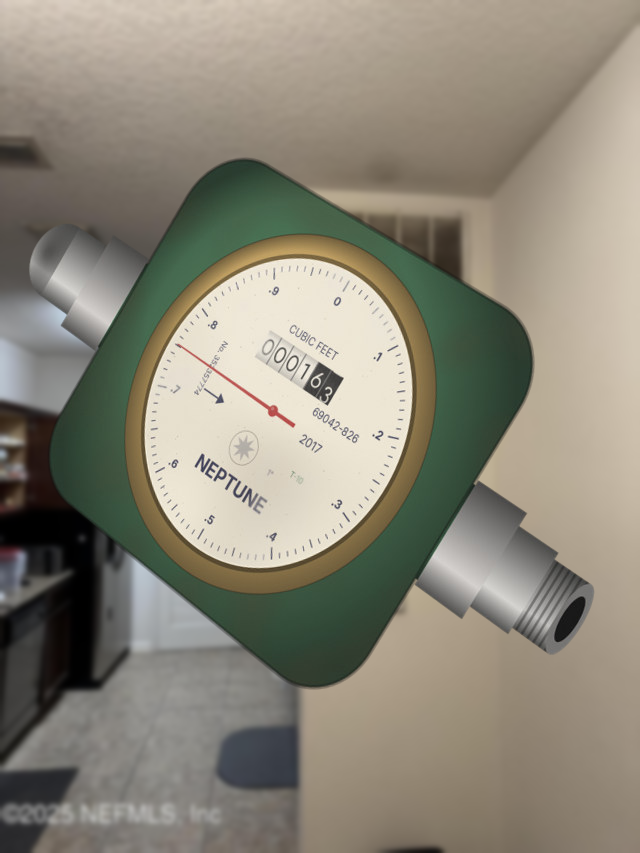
162.75 ft³
